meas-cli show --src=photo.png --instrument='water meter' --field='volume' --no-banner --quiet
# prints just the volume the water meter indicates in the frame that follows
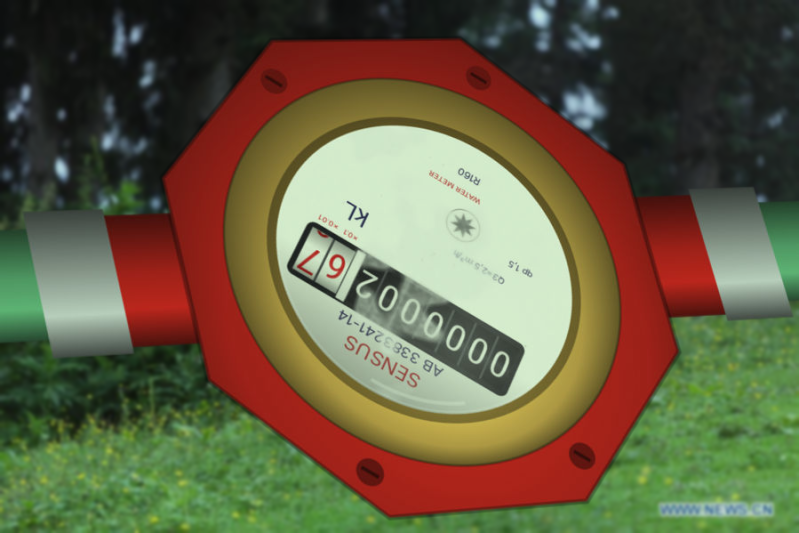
2.67 kL
